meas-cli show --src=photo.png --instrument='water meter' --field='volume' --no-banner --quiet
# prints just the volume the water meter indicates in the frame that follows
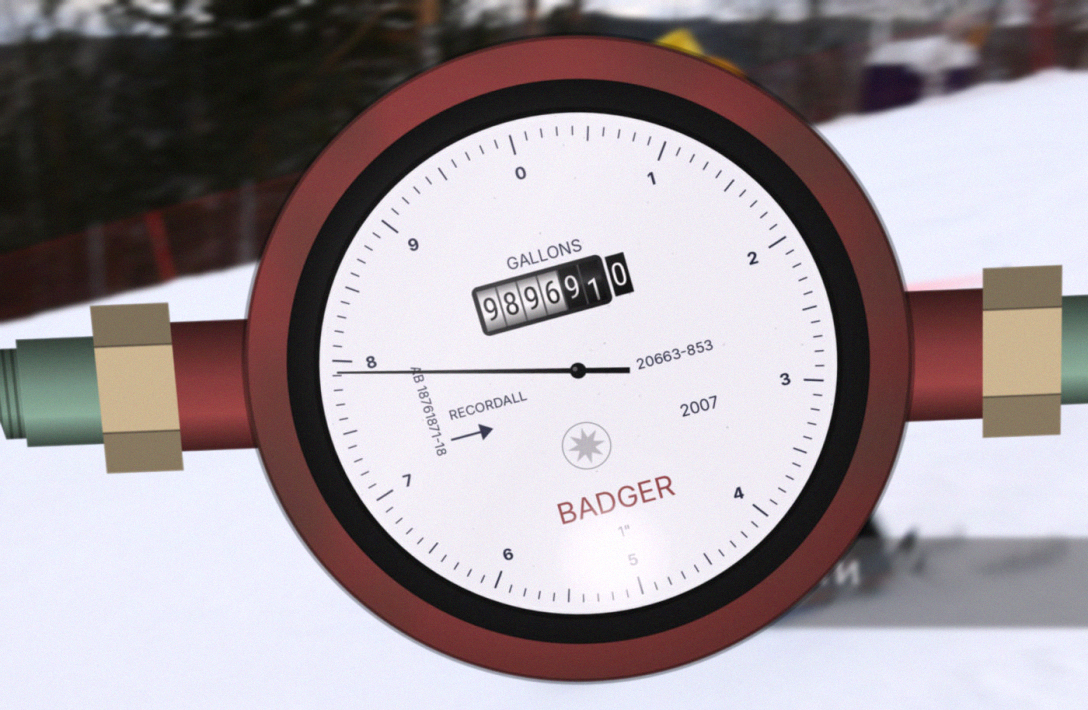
9896907.9 gal
